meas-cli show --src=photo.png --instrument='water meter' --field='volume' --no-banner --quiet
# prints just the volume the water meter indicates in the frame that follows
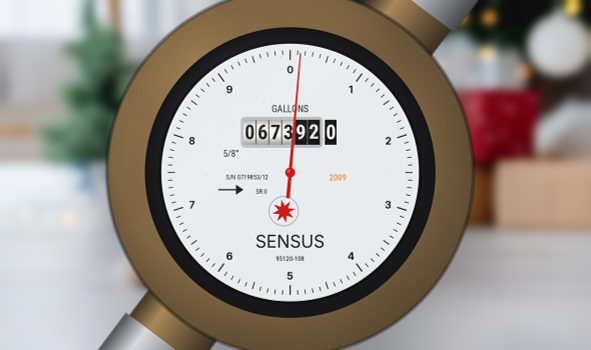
673920.1 gal
